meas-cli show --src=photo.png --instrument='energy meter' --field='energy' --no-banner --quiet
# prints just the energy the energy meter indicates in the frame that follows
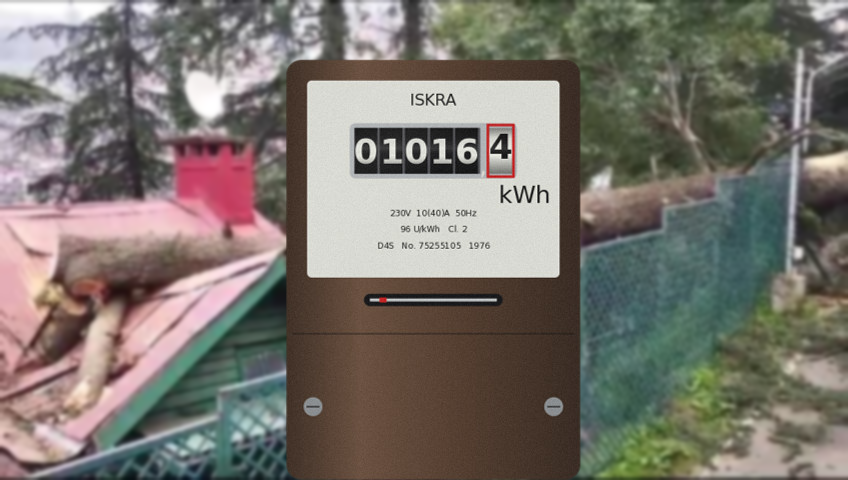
1016.4 kWh
